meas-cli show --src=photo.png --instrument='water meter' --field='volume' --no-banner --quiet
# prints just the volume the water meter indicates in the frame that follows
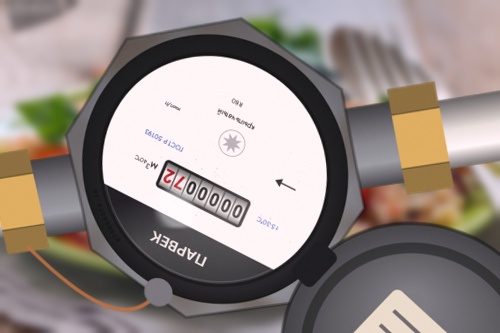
0.72 m³
